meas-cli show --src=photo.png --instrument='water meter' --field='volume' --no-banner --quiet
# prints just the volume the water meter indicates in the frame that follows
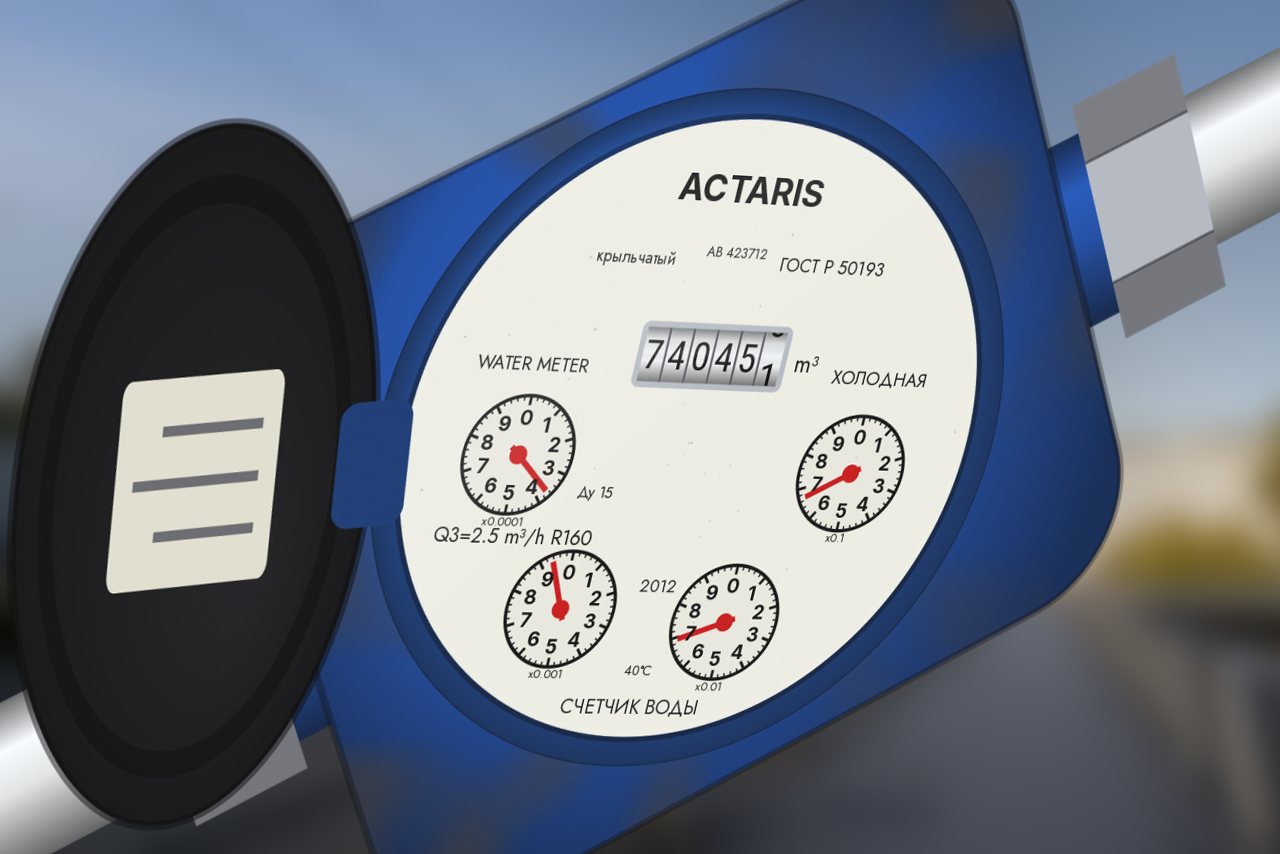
740450.6693 m³
